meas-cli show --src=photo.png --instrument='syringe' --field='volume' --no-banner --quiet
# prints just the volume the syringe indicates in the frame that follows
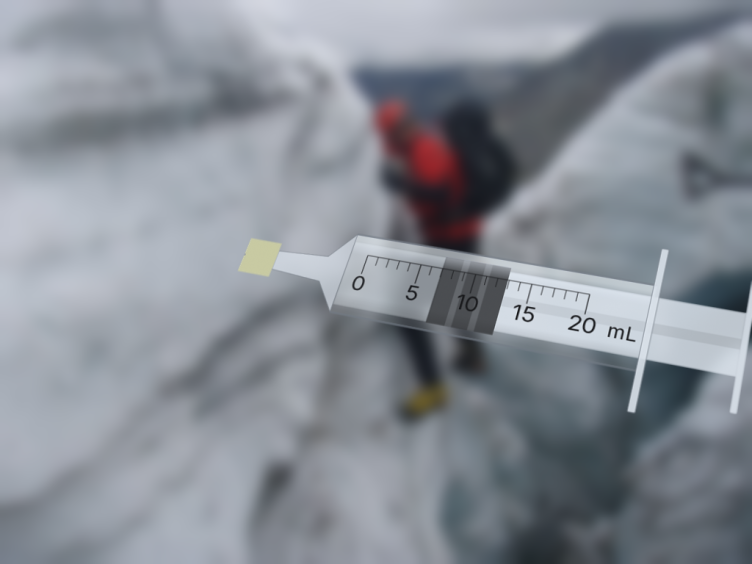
7 mL
